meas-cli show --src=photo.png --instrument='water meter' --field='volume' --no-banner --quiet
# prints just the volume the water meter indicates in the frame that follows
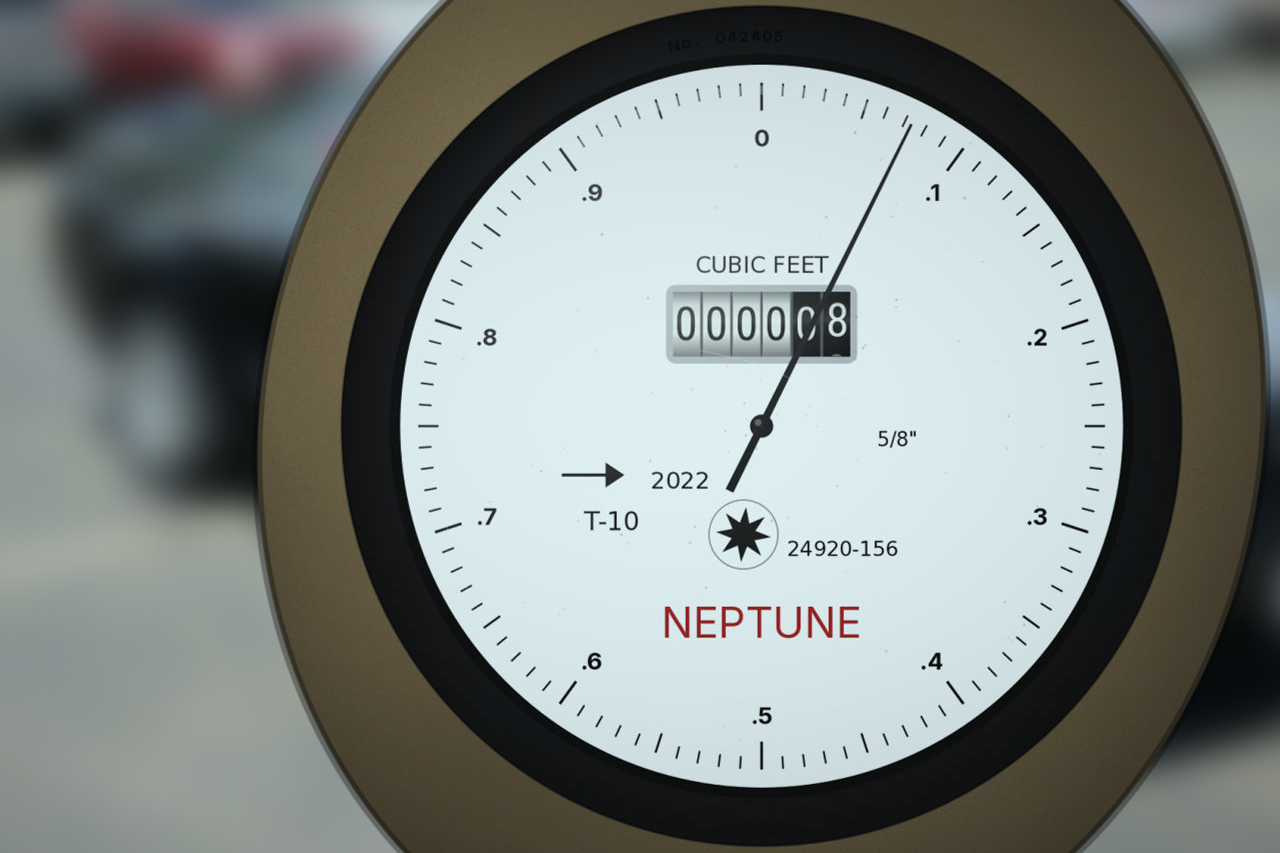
8.07 ft³
